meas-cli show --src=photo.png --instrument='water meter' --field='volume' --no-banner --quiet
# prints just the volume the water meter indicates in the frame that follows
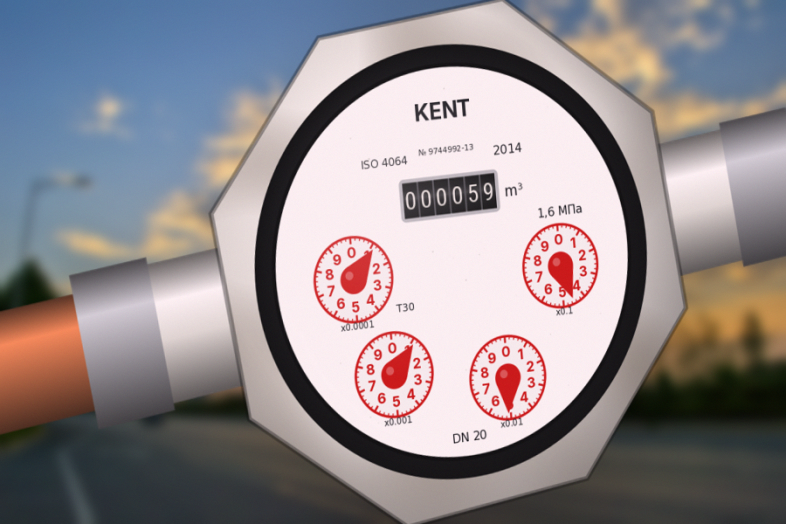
59.4511 m³
